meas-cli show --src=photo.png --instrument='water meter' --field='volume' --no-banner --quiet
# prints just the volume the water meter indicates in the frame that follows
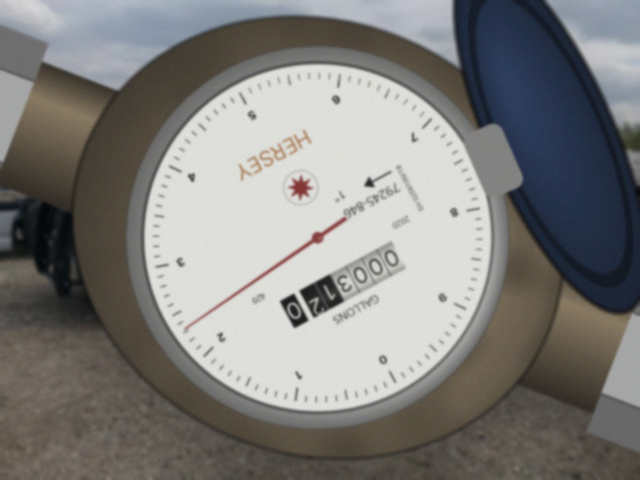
3122.3 gal
